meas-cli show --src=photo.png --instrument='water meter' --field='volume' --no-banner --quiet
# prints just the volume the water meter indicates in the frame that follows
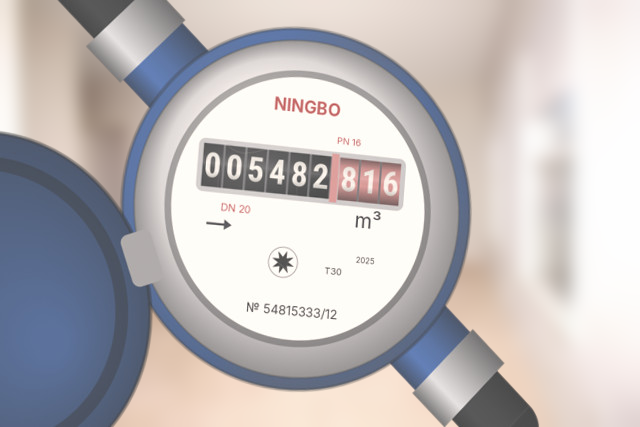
5482.816 m³
